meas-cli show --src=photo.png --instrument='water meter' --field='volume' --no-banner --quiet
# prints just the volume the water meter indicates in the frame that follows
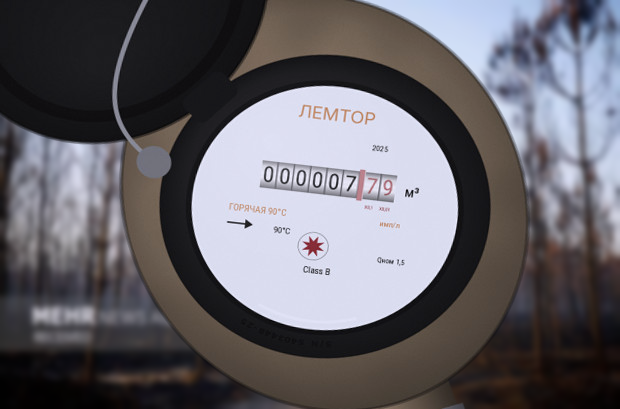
7.79 m³
